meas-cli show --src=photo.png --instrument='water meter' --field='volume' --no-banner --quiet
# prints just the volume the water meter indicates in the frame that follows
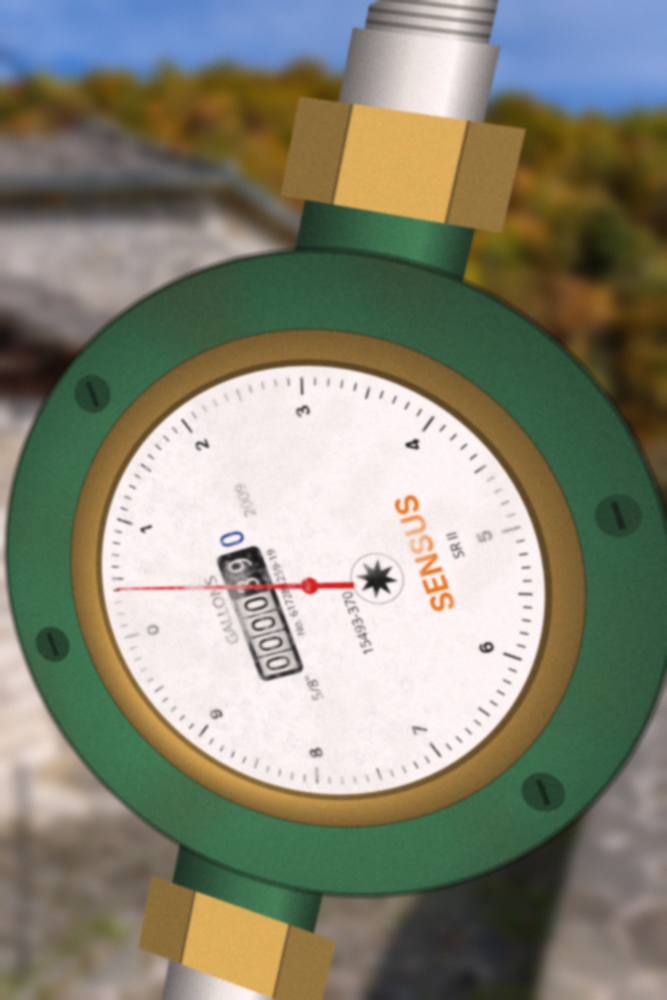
390.4 gal
